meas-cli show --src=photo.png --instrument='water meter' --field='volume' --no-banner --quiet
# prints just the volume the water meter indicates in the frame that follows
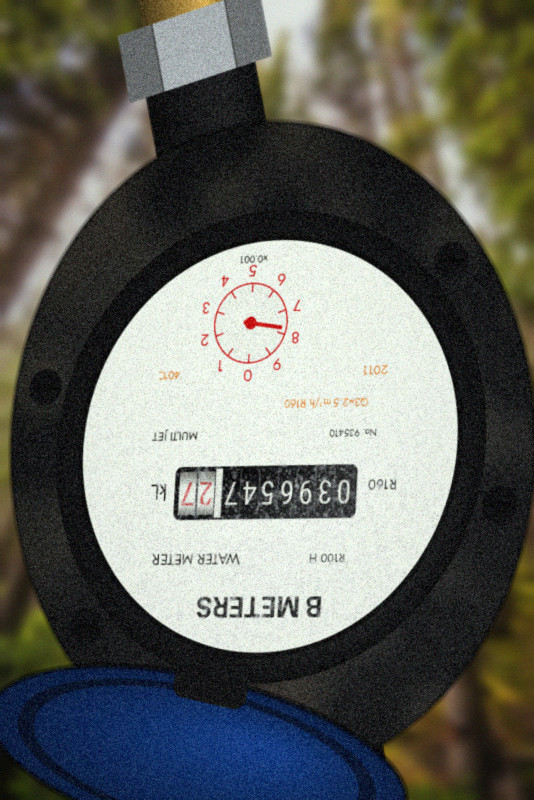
396547.277 kL
